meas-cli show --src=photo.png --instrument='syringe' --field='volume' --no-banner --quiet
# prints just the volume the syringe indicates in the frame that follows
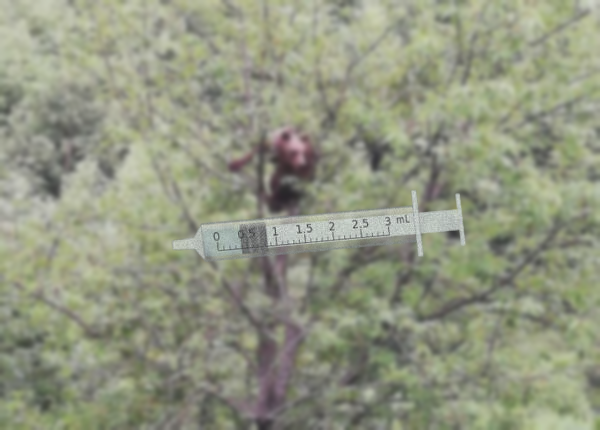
0.4 mL
